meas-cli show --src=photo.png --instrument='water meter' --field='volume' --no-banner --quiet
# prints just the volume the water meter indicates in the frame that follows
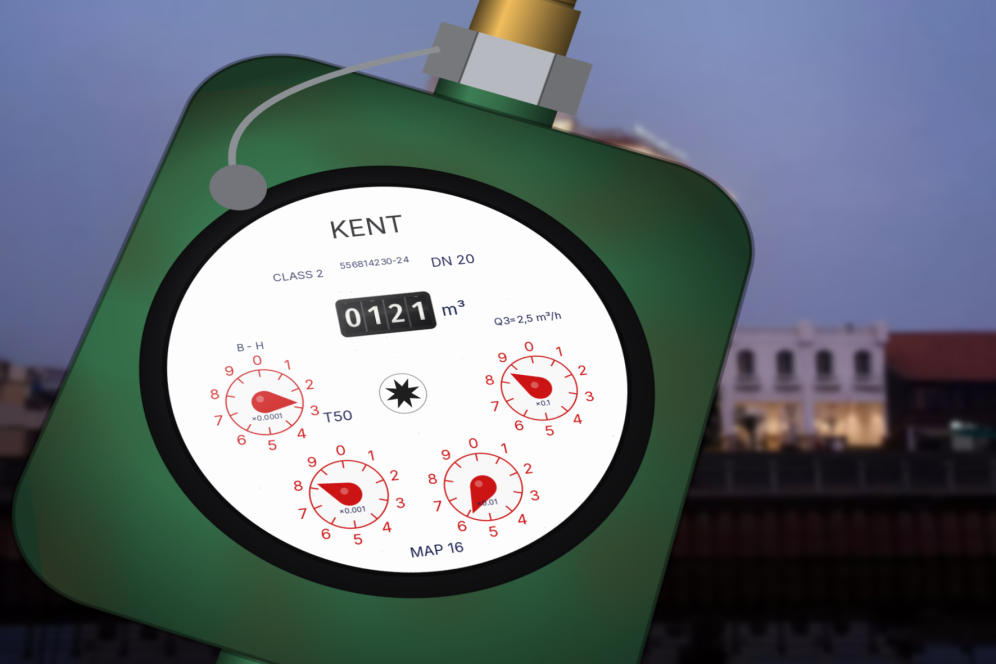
121.8582 m³
